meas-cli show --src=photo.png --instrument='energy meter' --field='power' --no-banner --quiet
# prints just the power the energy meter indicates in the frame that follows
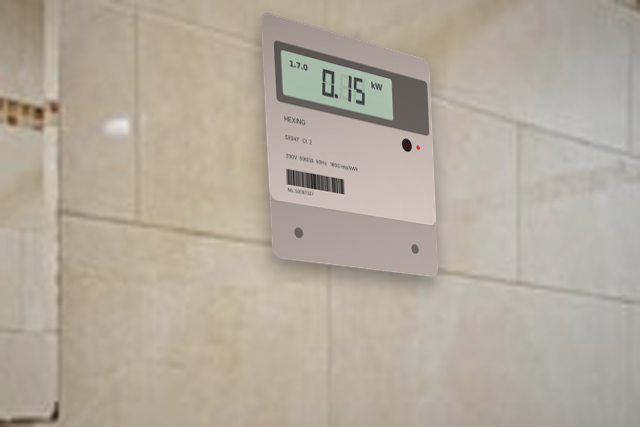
0.15 kW
